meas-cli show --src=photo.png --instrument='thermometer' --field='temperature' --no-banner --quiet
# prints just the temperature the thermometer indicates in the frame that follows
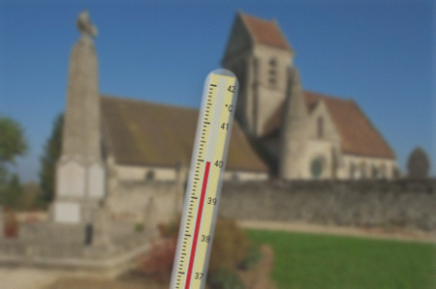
40 °C
